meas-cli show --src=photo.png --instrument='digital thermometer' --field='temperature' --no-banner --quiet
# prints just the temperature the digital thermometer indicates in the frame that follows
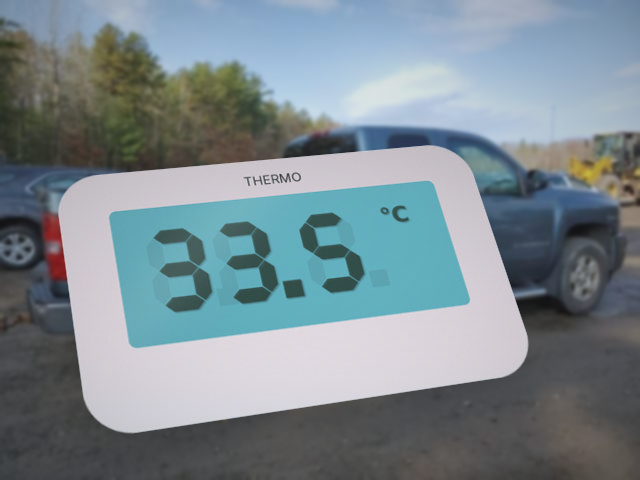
33.5 °C
